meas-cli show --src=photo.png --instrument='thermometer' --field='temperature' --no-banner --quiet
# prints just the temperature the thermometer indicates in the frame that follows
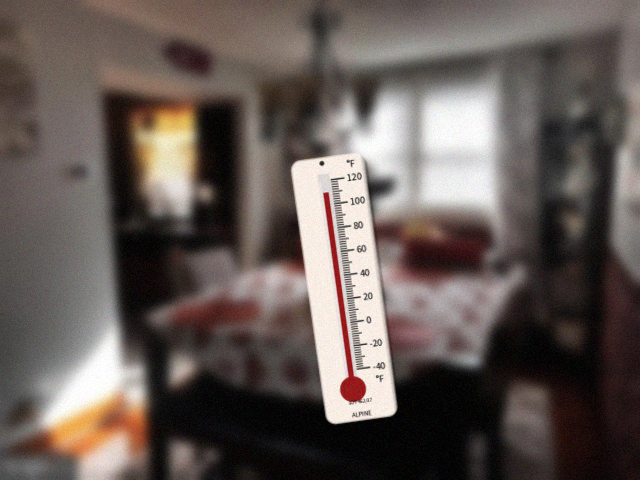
110 °F
